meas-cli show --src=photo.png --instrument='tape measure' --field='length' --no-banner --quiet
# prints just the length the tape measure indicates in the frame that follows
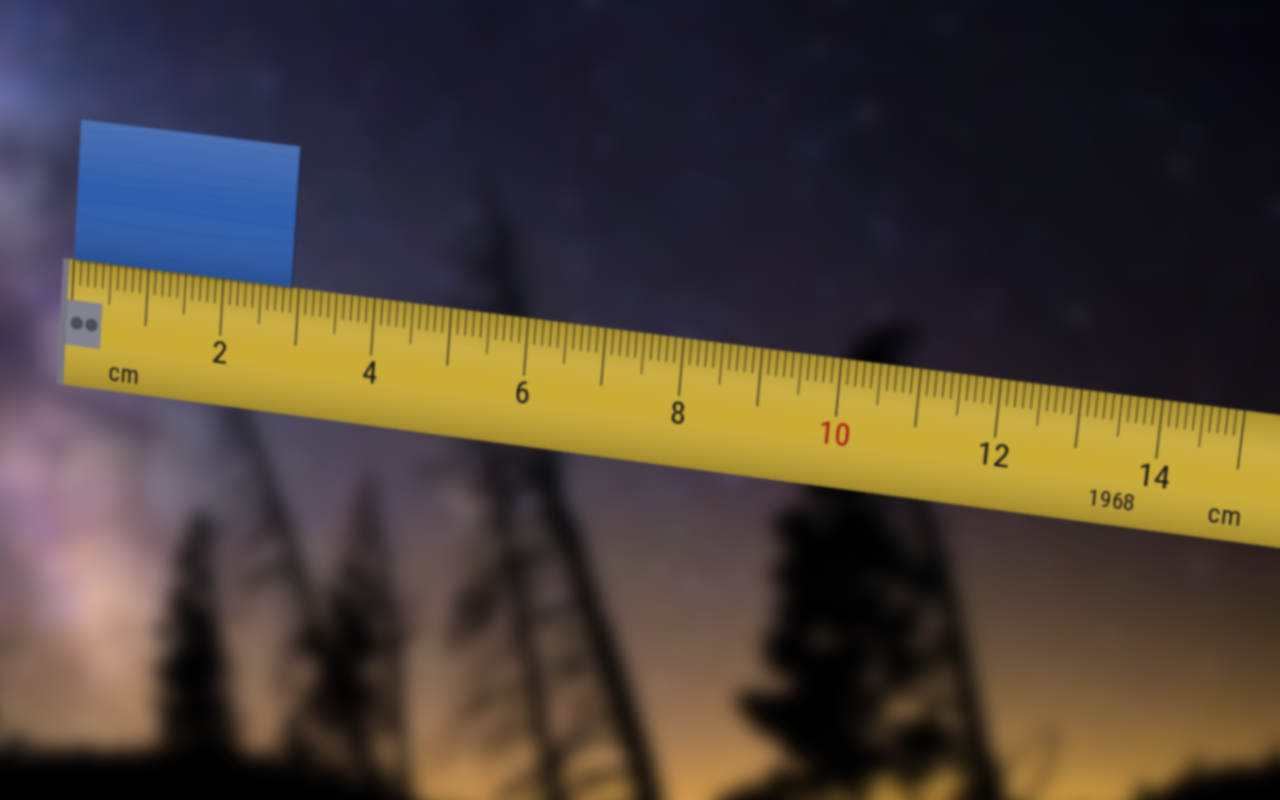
2.9 cm
